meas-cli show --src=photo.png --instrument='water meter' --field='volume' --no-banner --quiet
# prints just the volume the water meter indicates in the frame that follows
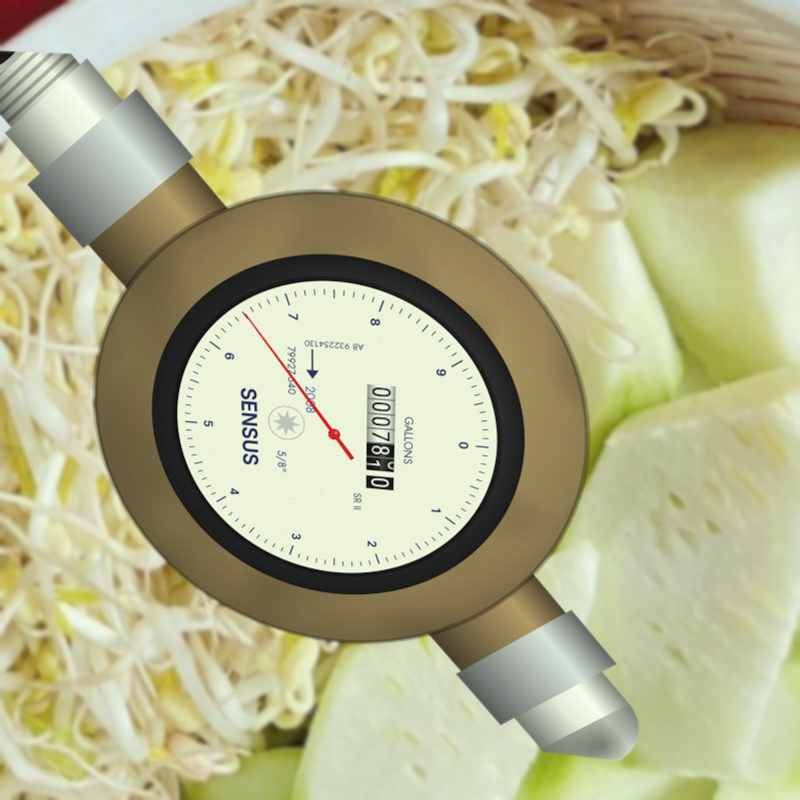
7806.5 gal
